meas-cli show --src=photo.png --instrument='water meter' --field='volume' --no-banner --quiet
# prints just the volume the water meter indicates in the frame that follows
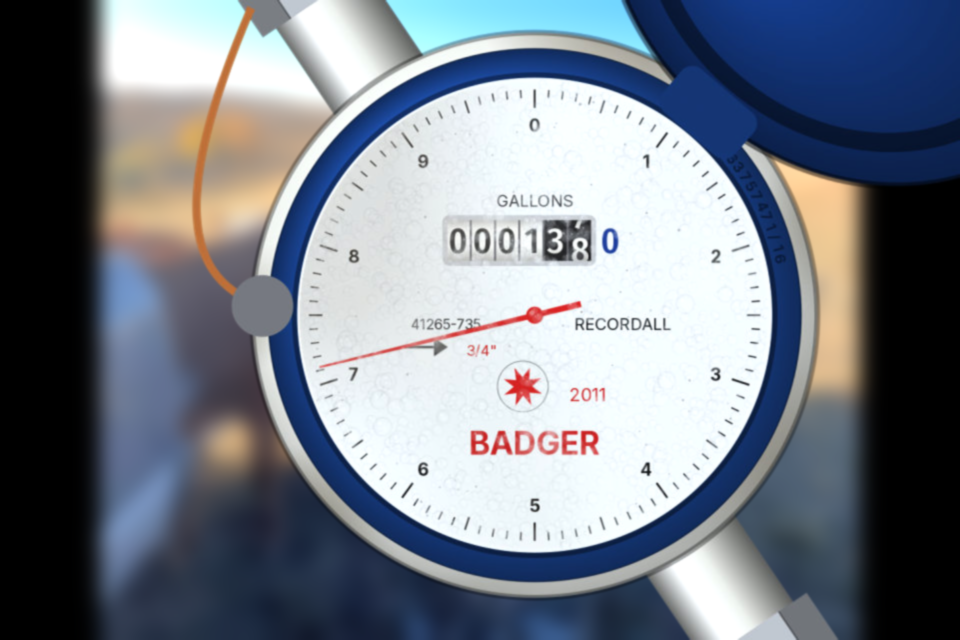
1377.1 gal
